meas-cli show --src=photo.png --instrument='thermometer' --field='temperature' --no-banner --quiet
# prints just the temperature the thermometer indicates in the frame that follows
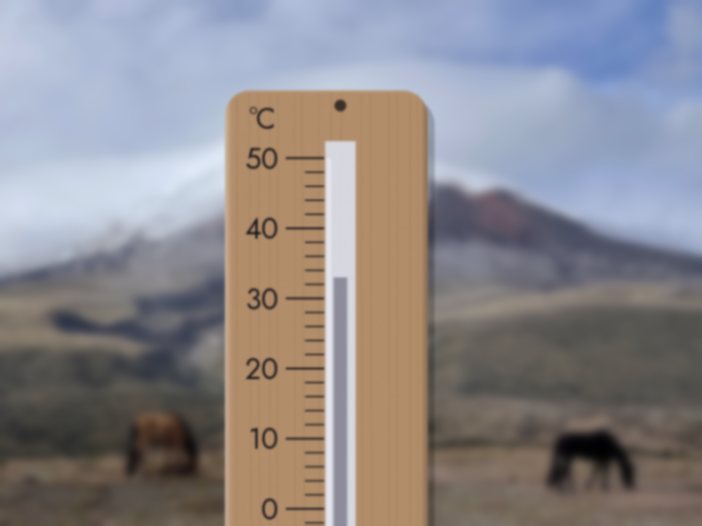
33 °C
